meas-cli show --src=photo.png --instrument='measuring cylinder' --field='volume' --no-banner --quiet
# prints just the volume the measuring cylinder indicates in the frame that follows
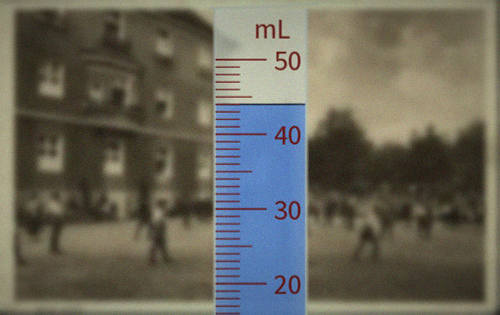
44 mL
